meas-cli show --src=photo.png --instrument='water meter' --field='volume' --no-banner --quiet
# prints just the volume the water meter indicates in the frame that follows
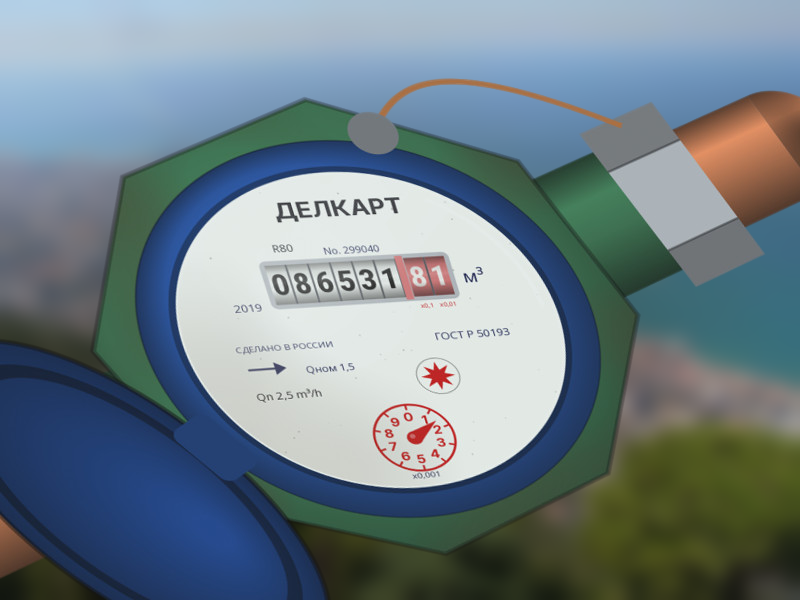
86531.811 m³
